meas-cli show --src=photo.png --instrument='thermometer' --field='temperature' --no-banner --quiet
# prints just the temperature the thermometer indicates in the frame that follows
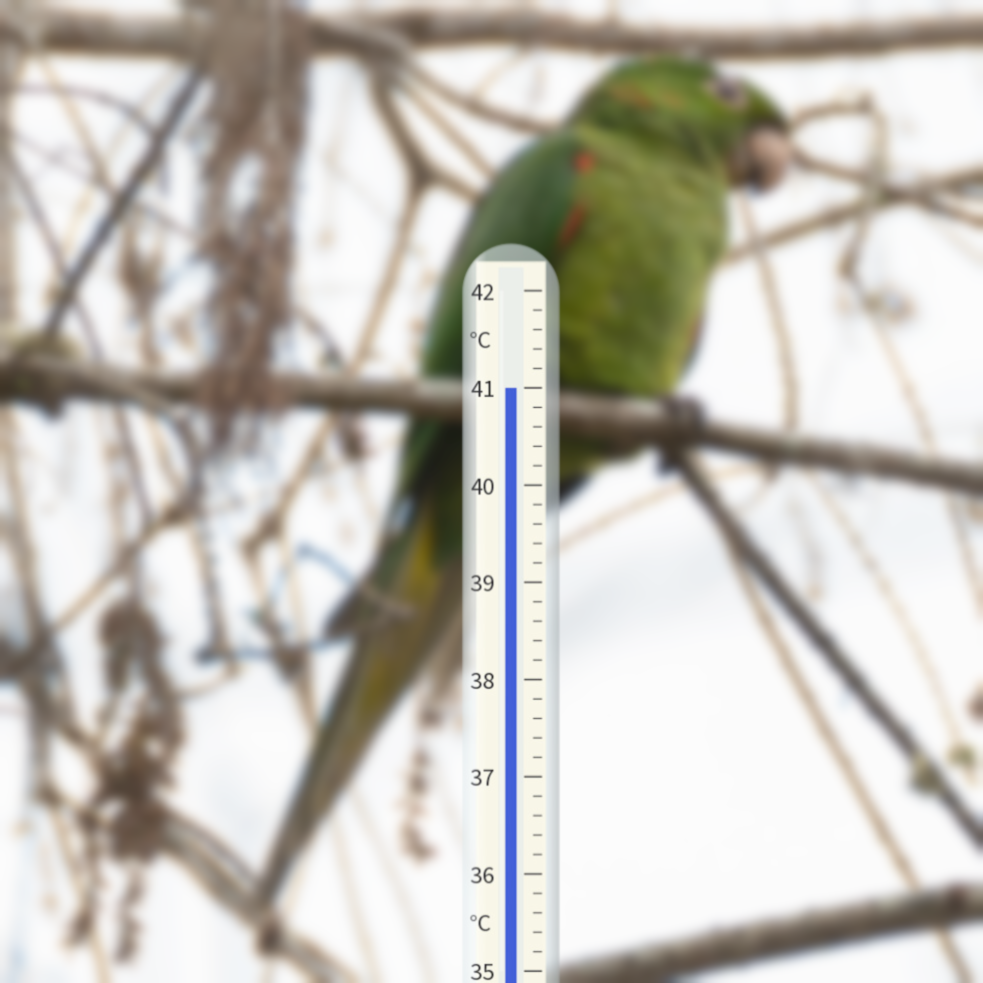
41 °C
